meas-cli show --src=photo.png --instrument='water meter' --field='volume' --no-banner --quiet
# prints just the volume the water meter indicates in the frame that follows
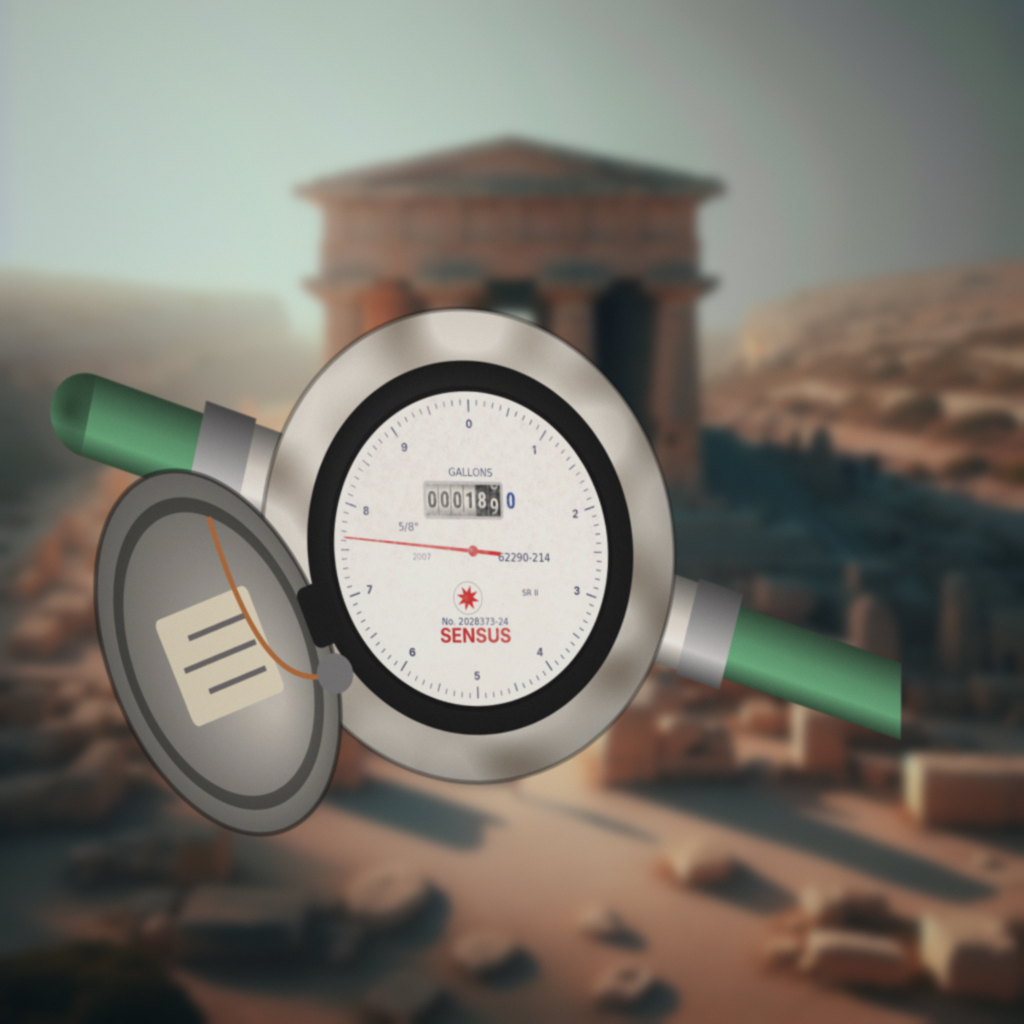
1887.6 gal
